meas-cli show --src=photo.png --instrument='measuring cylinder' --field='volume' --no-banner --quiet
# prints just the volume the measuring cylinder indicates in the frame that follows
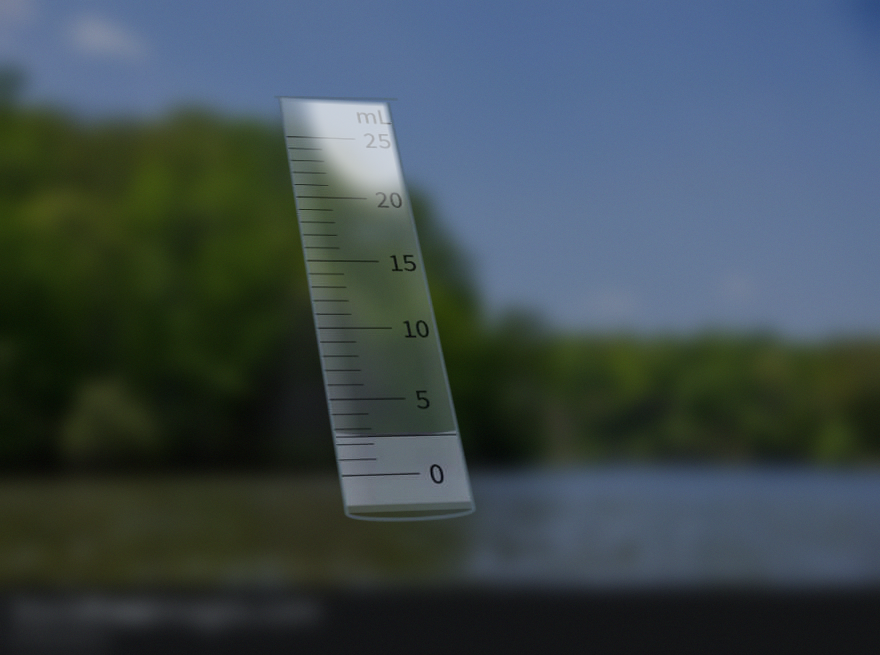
2.5 mL
